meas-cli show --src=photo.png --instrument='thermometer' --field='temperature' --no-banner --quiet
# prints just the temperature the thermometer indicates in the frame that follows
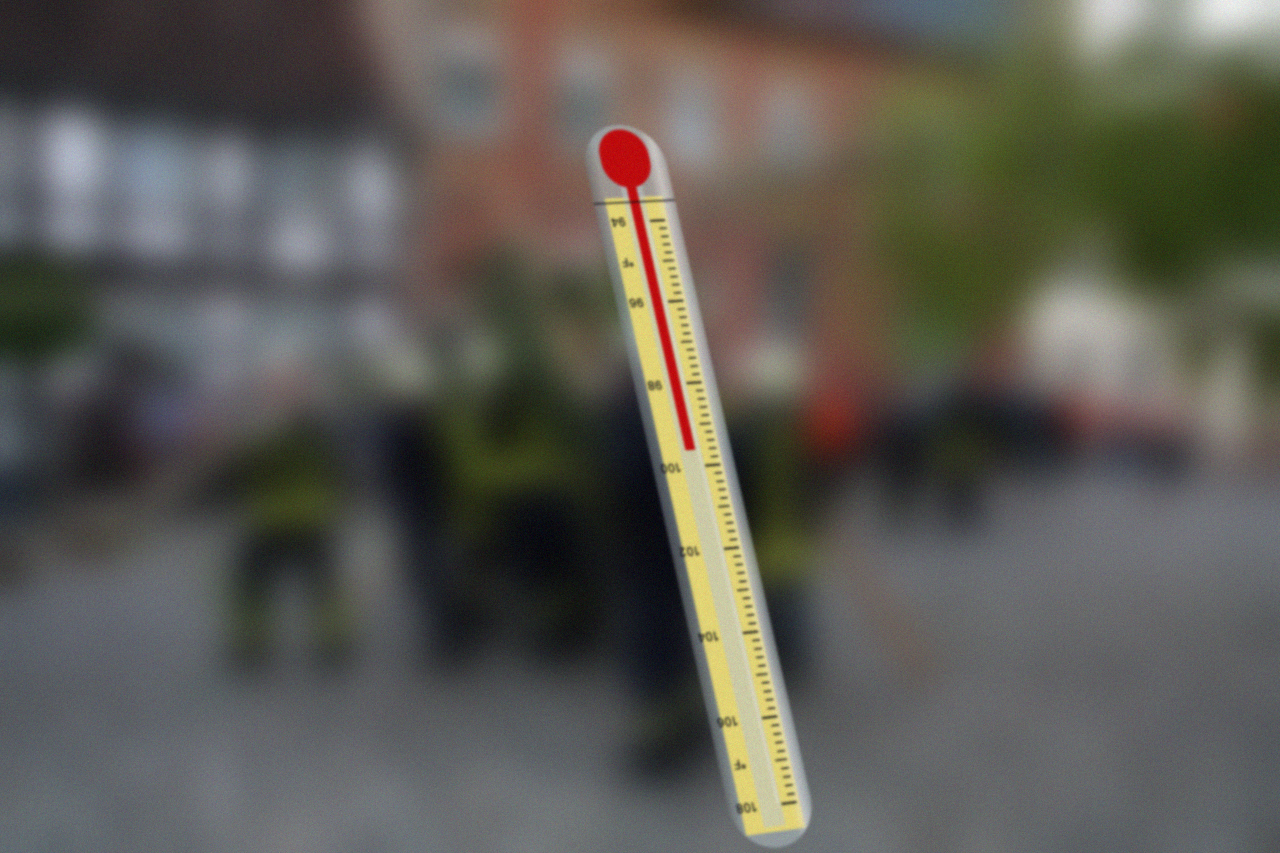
99.6 °F
